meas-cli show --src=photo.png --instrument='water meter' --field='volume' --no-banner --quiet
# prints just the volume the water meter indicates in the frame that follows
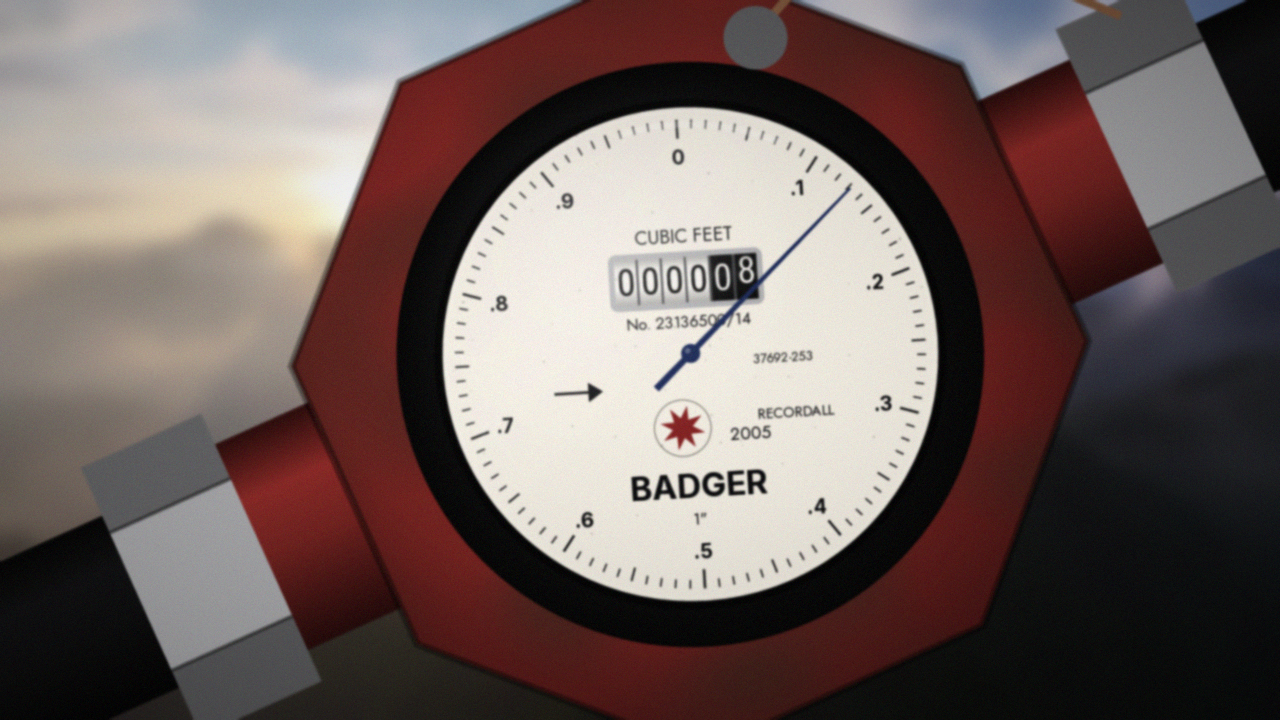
8.13 ft³
